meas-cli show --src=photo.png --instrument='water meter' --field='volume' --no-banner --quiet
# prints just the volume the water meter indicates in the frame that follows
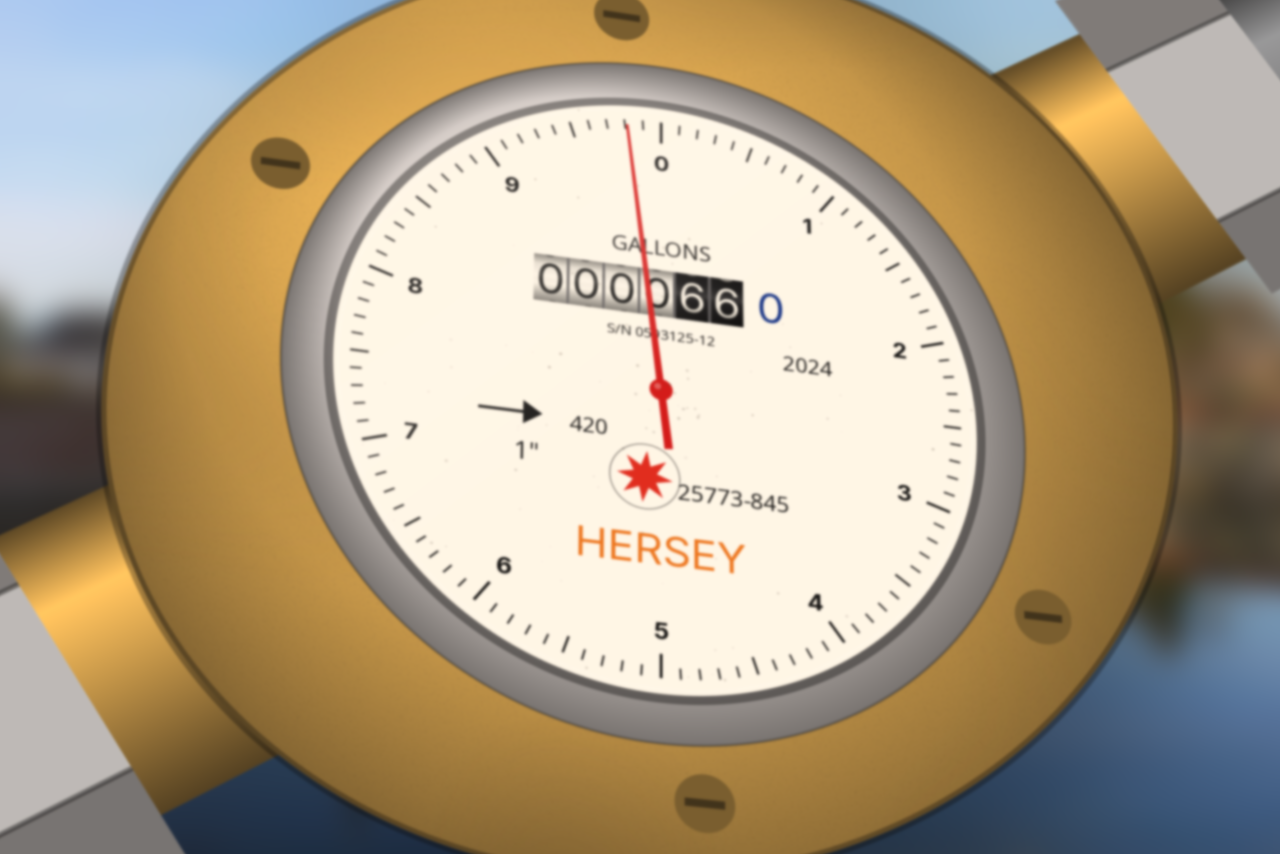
659.8 gal
